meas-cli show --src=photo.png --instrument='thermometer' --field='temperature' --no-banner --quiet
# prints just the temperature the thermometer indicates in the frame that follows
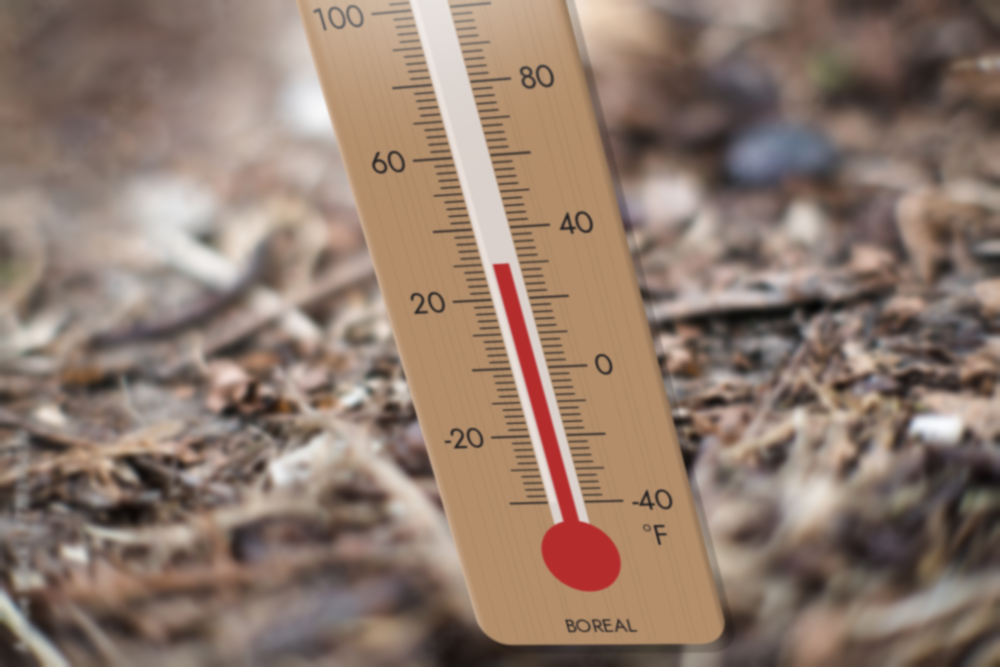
30 °F
